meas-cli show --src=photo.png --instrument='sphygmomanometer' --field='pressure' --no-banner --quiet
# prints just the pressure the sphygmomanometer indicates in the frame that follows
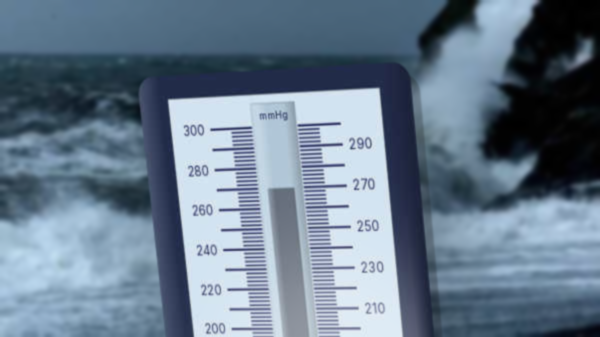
270 mmHg
